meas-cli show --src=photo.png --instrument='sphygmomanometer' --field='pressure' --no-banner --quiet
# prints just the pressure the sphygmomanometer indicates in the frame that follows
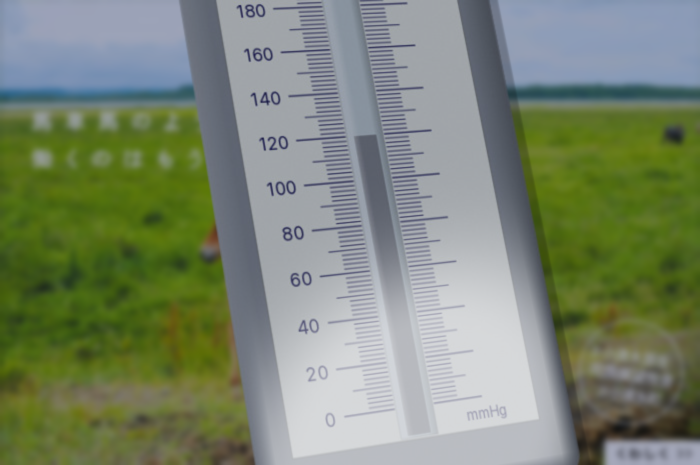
120 mmHg
